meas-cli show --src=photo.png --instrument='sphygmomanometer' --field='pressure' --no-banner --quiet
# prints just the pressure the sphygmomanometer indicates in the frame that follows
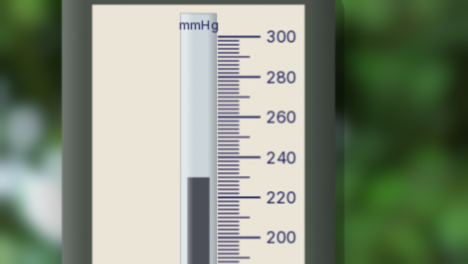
230 mmHg
